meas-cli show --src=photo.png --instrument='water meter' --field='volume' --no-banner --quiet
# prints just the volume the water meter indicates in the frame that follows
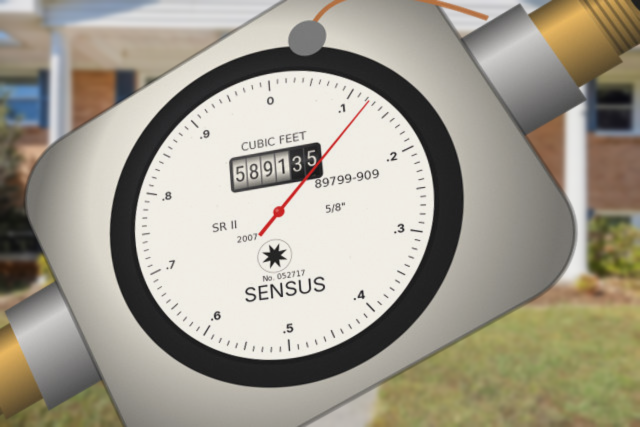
589135.12 ft³
